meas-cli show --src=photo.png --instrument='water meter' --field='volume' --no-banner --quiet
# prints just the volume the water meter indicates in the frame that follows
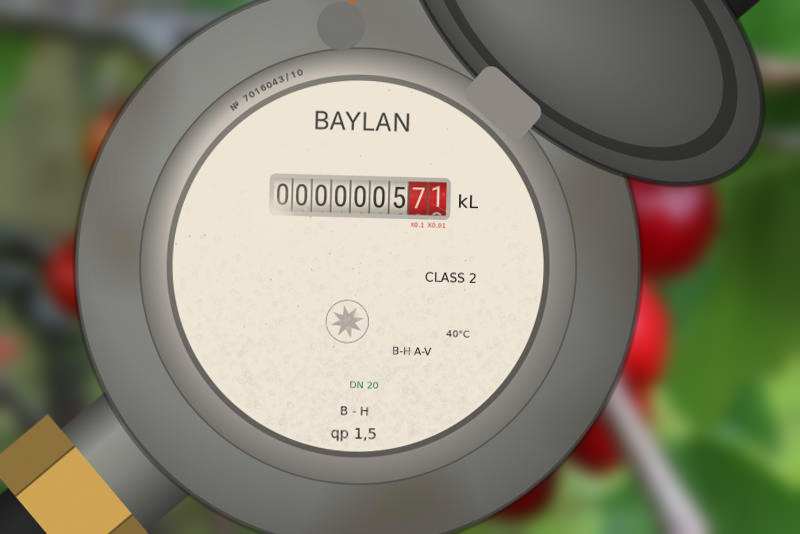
5.71 kL
